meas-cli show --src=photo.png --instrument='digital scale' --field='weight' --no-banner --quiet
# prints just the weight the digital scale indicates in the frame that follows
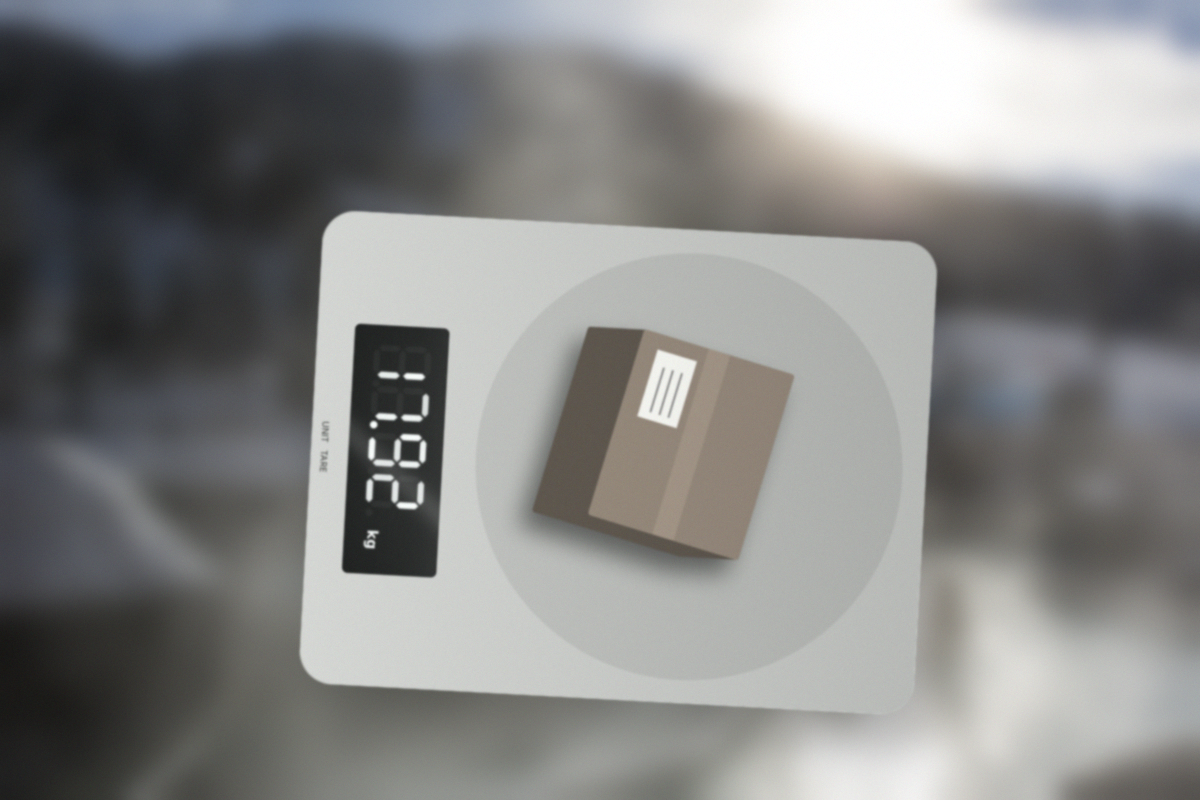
17.92 kg
